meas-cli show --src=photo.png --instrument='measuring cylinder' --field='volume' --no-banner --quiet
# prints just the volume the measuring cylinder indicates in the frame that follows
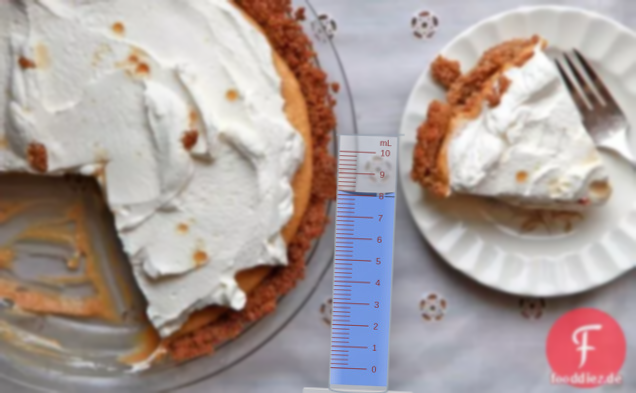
8 mL
